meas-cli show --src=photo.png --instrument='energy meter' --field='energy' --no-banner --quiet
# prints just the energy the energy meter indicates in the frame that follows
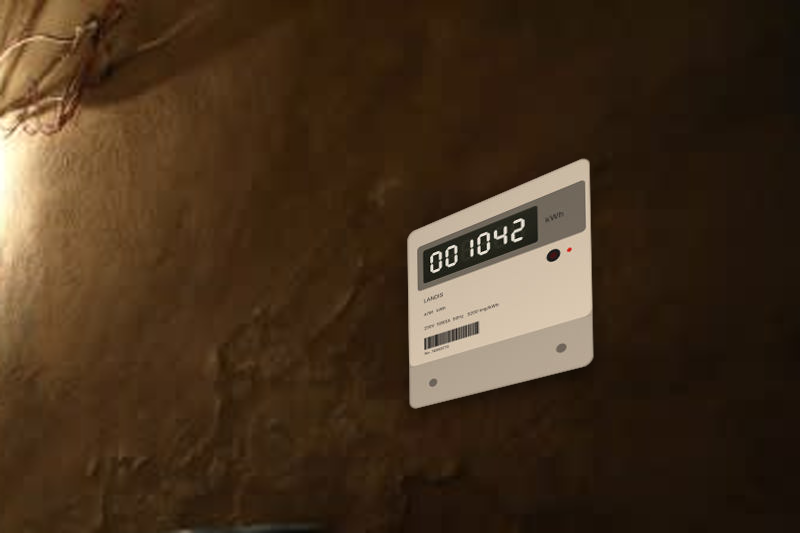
1042 kWh
